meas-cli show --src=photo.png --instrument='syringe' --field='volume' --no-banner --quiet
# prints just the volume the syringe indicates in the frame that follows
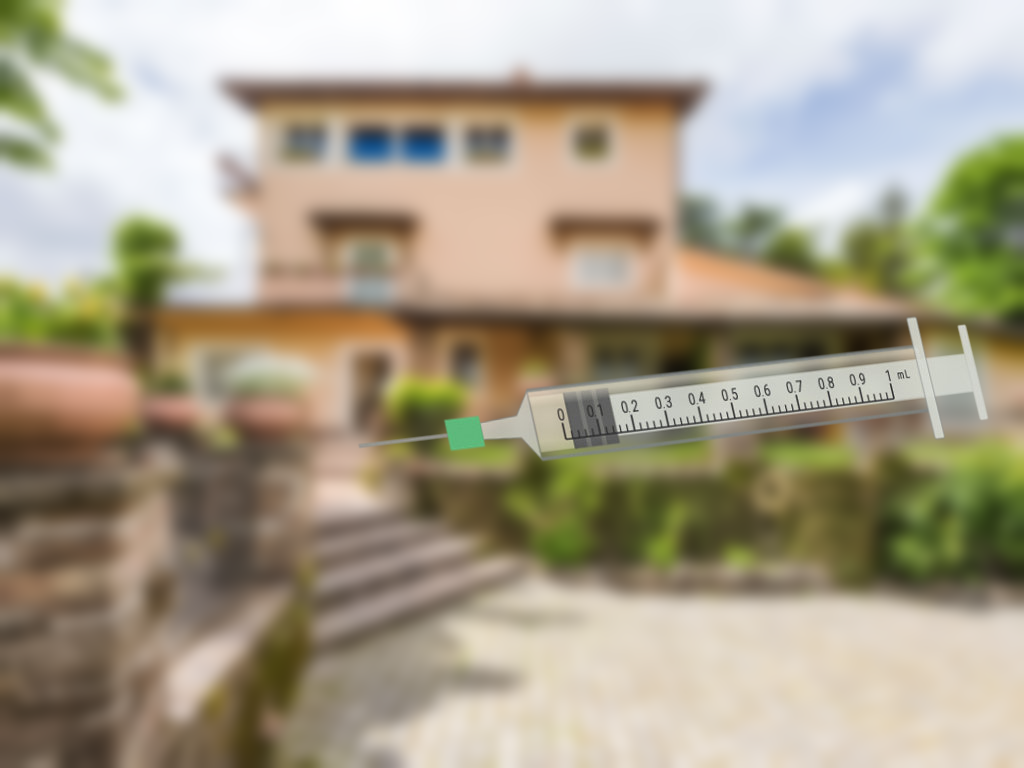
0.02 mL
